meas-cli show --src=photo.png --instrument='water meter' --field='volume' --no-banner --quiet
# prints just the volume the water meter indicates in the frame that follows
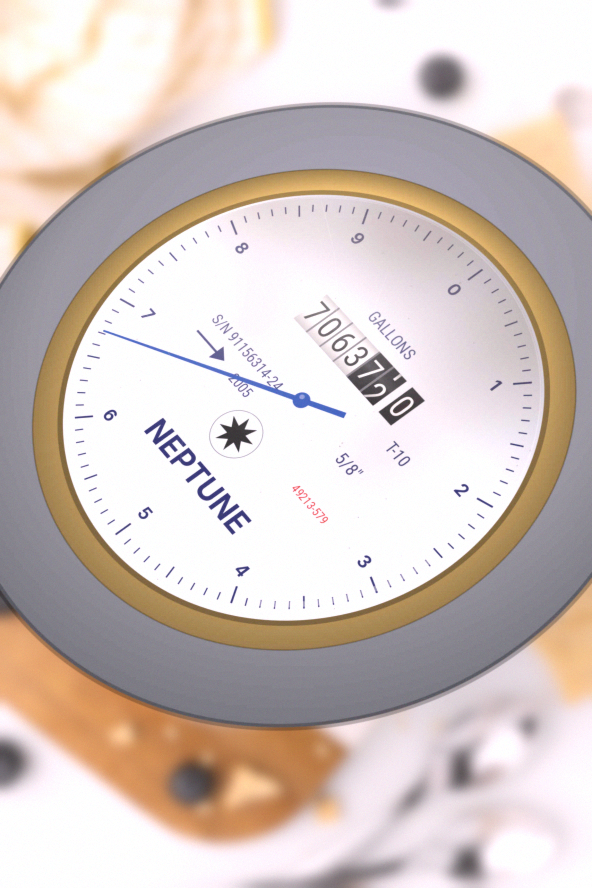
7063716.7 gal
